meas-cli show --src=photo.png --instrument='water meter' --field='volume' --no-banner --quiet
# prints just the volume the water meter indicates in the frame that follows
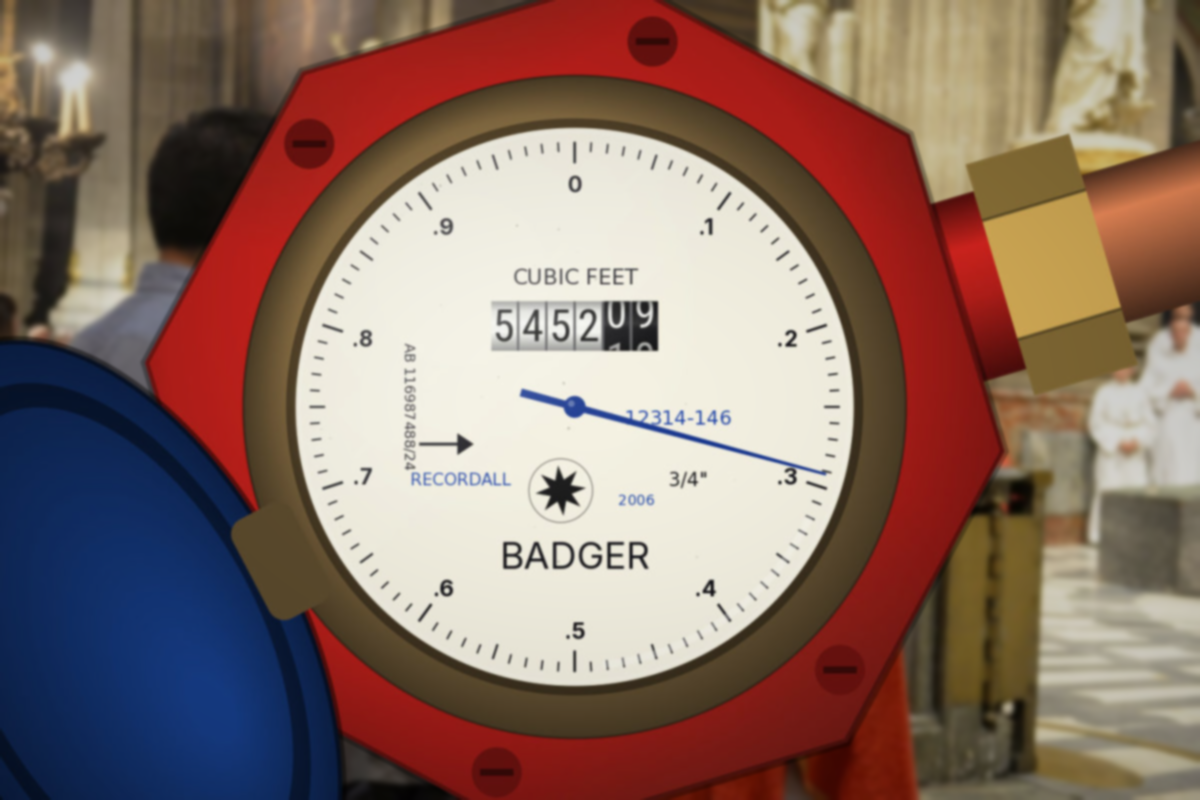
545209.29 ft³
